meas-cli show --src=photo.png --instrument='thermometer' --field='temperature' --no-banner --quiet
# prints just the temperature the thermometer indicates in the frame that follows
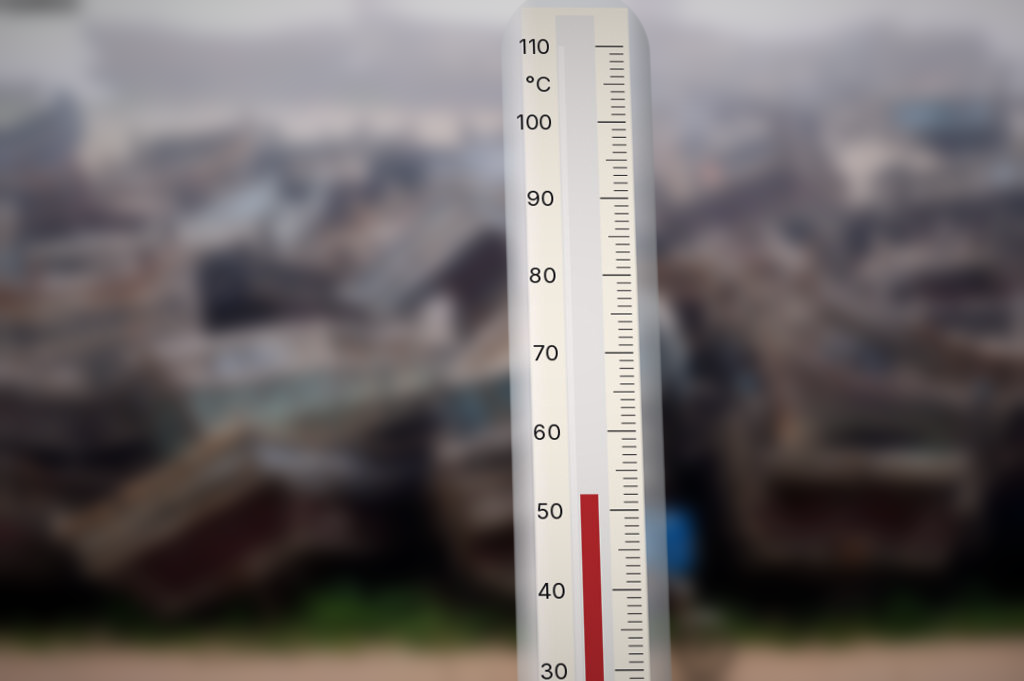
52 °C
